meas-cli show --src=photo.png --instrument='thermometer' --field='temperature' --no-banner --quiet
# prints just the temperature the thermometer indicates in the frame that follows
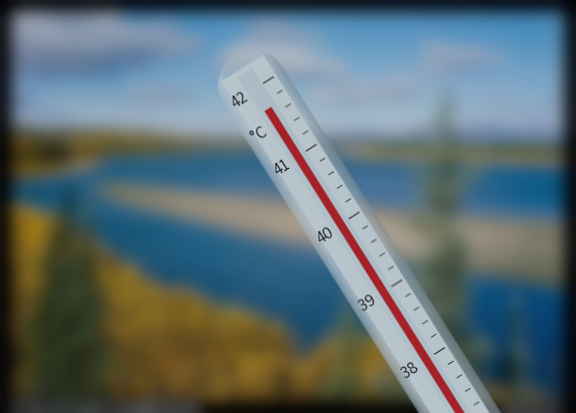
41.7 °C
